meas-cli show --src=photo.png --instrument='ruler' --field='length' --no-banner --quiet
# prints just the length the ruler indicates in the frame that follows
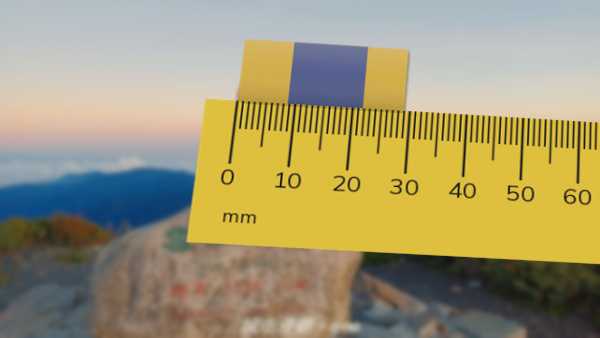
29 mm
